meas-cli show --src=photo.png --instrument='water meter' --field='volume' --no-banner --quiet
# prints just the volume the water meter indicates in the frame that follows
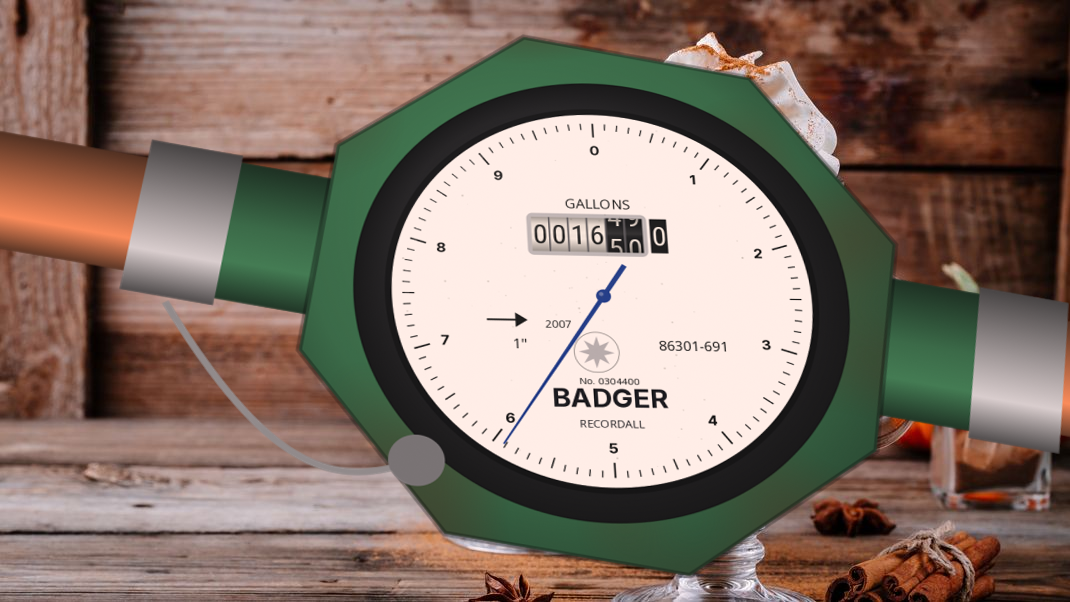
16495.9 gal
